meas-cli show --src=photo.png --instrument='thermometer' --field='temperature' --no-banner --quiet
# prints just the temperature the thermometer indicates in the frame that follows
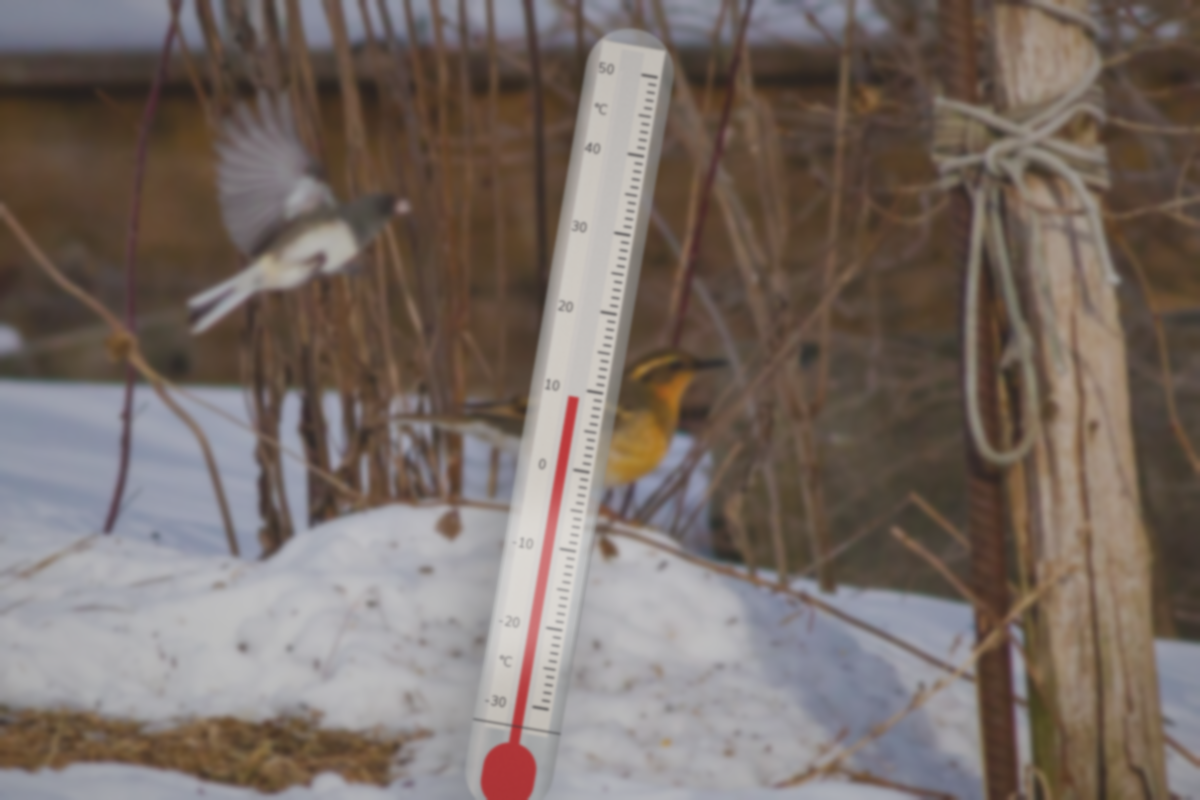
9 °C
